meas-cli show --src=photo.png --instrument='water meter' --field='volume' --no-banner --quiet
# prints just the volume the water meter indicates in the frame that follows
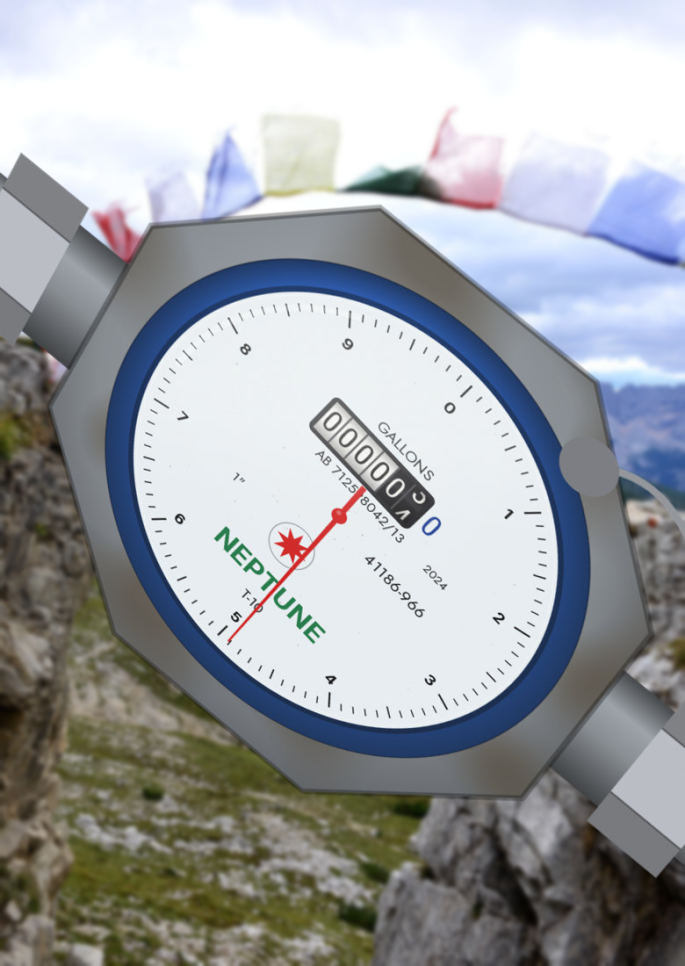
34.9 gal
